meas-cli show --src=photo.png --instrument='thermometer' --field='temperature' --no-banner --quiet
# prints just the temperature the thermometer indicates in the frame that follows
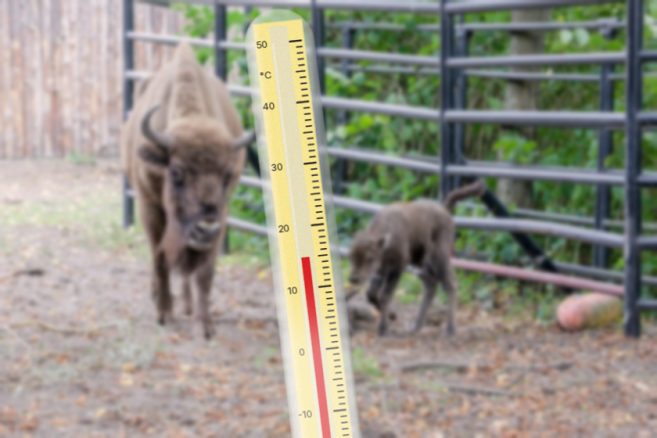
15 °C
